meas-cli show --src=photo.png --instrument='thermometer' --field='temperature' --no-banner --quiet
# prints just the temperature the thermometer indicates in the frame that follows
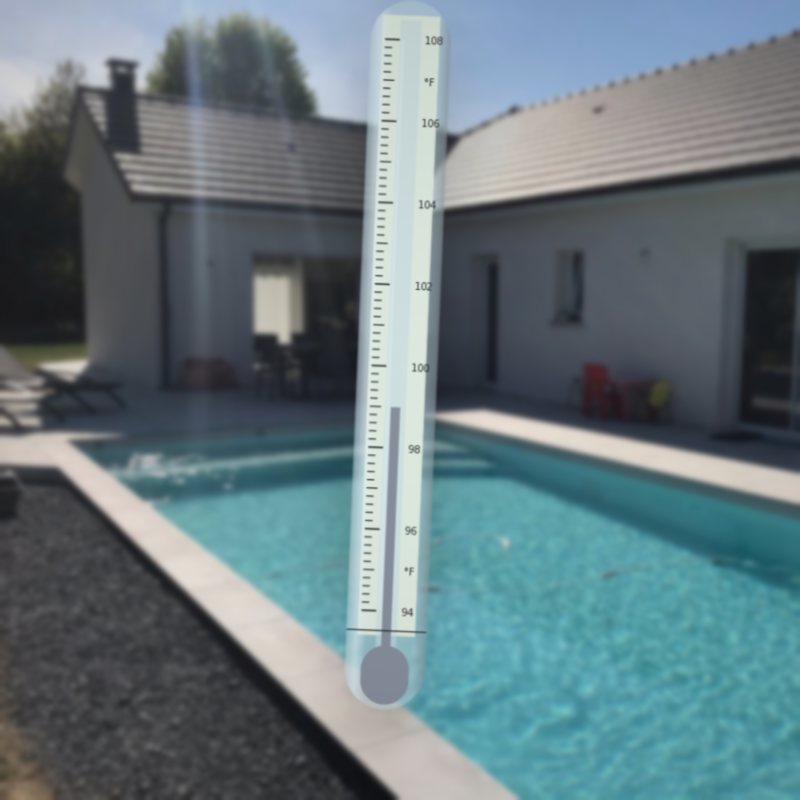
99 °F
